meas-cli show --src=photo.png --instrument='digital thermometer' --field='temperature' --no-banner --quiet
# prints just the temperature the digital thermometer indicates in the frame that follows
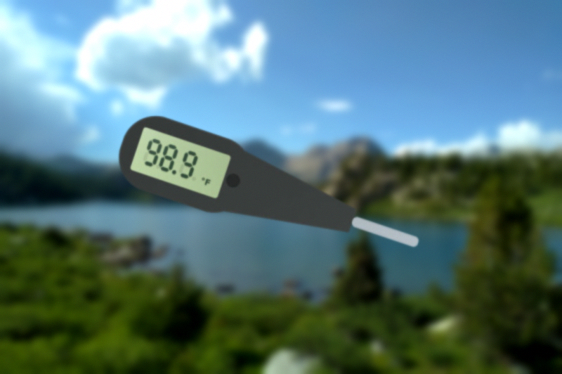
98.9 °F
